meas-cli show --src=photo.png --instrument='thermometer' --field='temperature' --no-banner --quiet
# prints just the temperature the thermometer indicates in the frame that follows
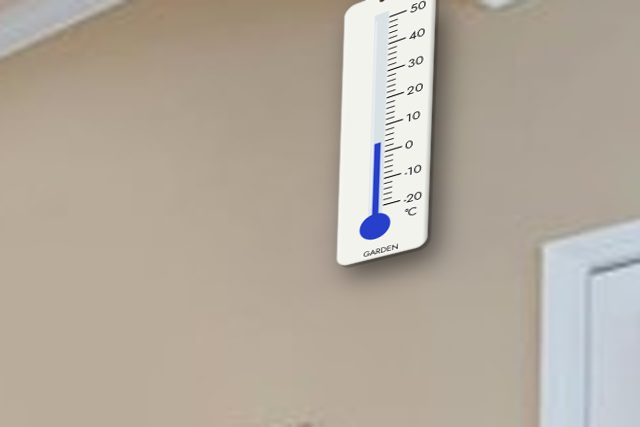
4 °C
